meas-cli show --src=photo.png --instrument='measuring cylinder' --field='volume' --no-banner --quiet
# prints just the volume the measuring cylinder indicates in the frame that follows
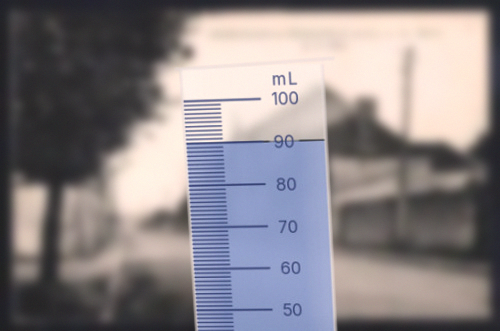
90 mL
